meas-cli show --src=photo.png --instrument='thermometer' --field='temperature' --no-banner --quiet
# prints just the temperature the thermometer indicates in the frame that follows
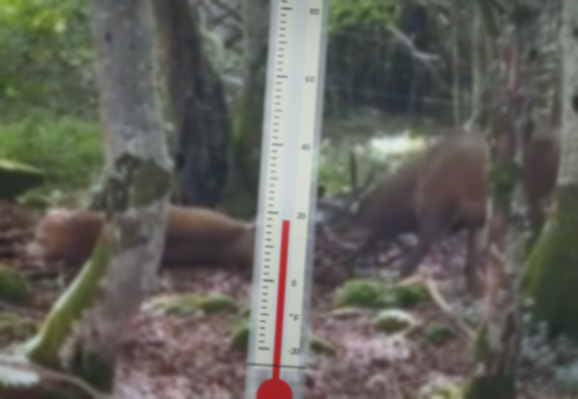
18 °F
